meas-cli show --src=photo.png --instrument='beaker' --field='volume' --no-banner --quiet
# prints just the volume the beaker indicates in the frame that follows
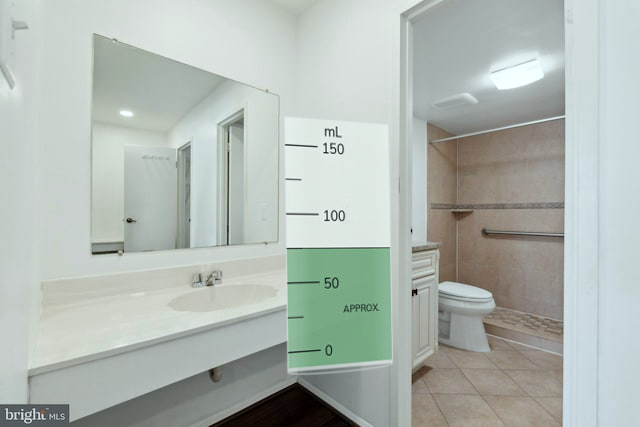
75 mL
